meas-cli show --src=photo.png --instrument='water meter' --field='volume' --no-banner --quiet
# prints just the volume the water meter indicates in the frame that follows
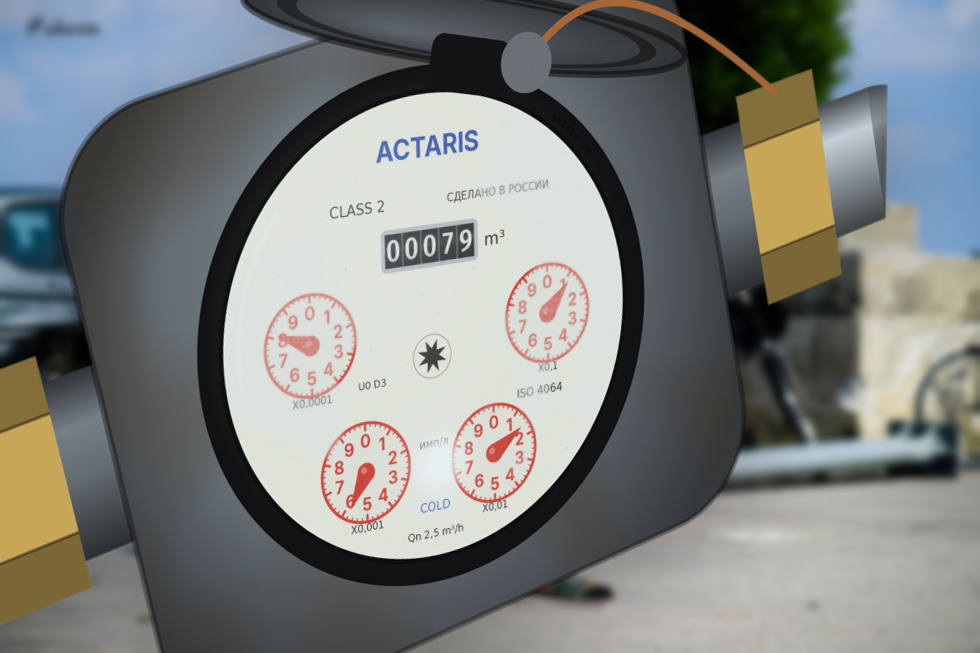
79.1158 m³
